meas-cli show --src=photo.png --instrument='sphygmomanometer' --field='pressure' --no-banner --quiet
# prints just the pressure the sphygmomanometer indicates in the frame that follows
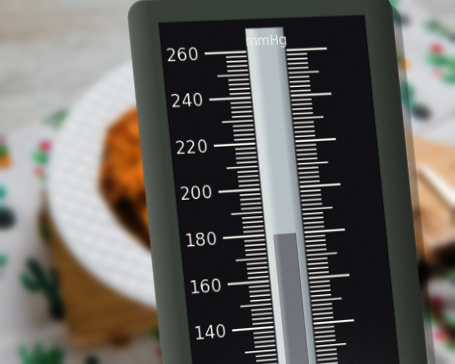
180 mmHg
